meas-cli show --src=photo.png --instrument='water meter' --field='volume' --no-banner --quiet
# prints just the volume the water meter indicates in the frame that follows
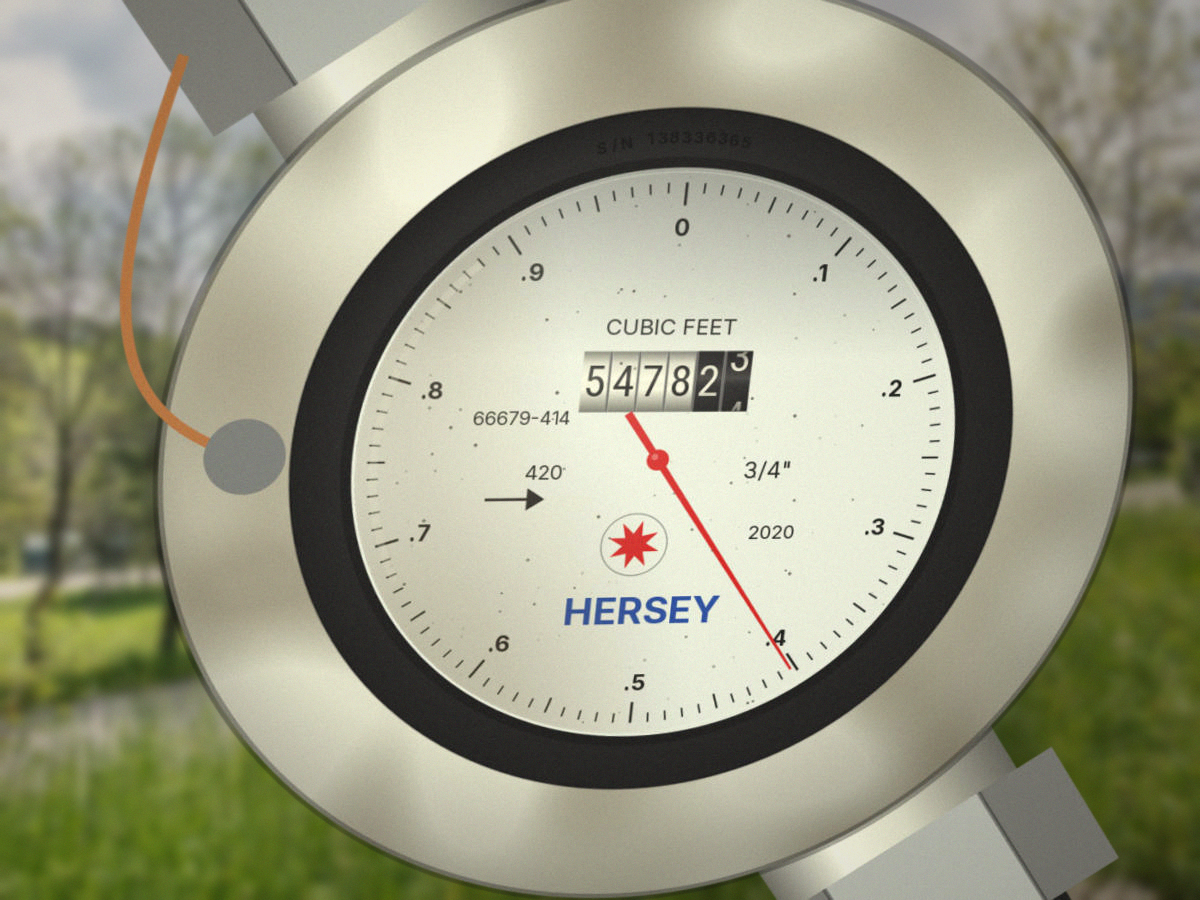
547823.40 ft³
